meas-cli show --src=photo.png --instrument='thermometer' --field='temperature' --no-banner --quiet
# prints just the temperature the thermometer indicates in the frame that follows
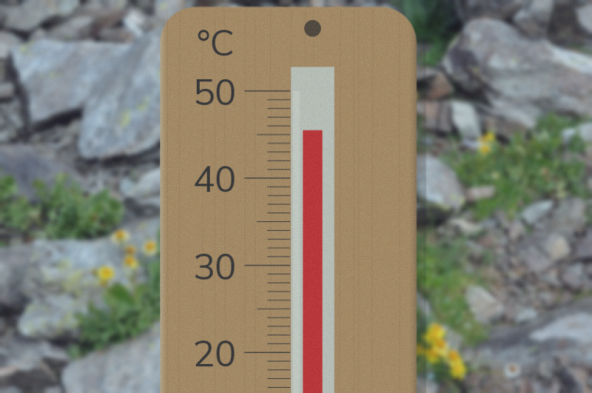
45.5 °C
